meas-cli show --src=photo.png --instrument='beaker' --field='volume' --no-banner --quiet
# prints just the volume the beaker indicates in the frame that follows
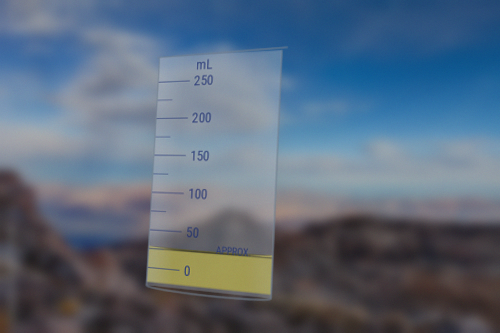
25 mL
